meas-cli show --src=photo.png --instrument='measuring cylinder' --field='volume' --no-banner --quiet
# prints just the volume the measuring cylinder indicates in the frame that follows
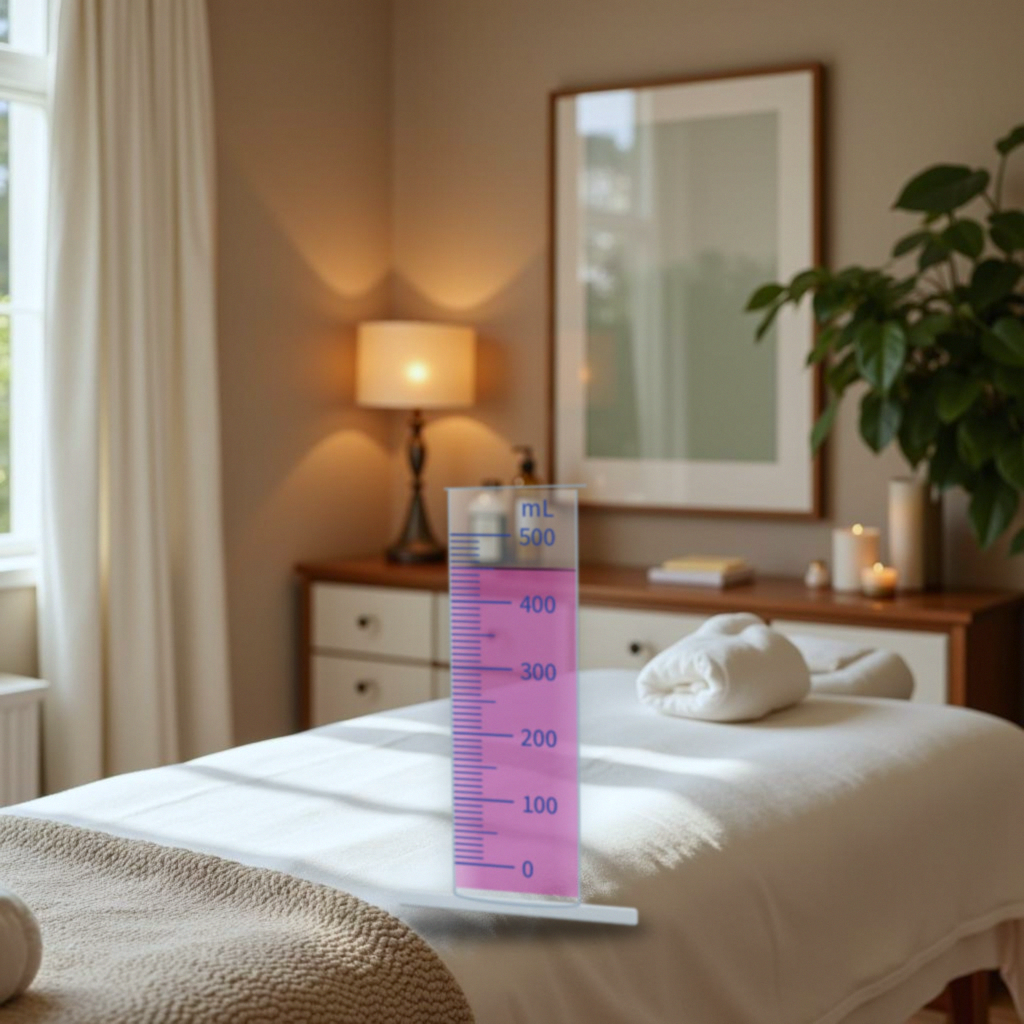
450 mL
